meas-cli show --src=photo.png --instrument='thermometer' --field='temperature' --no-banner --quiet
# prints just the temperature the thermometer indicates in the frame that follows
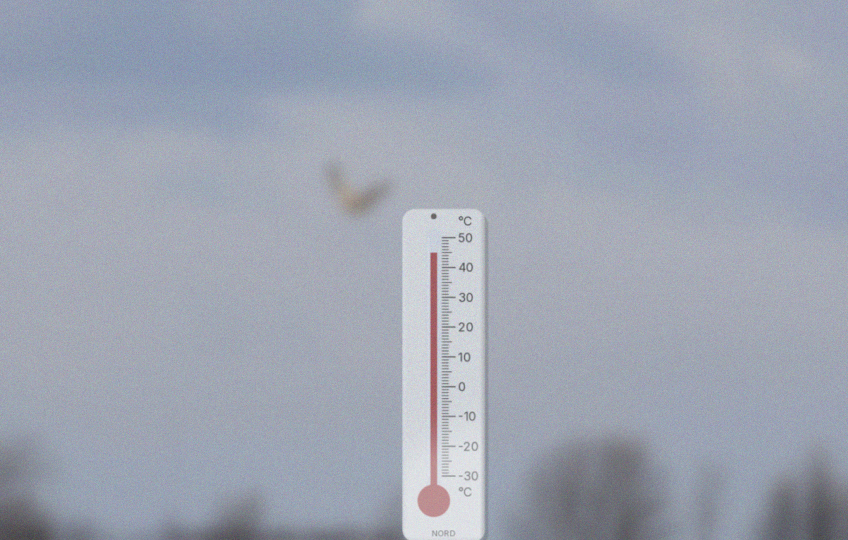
45 °C
